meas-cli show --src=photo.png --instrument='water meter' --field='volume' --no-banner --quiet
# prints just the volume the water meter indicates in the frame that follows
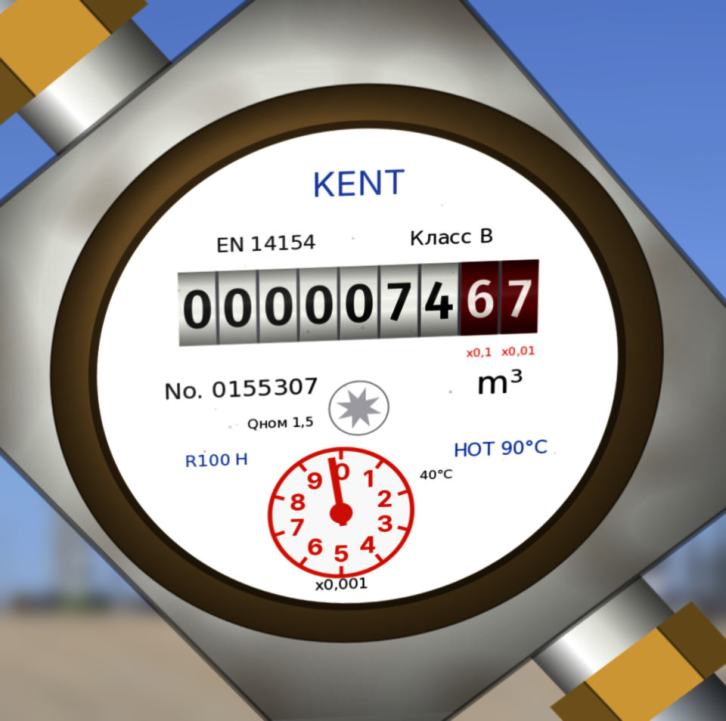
74.669 m³
